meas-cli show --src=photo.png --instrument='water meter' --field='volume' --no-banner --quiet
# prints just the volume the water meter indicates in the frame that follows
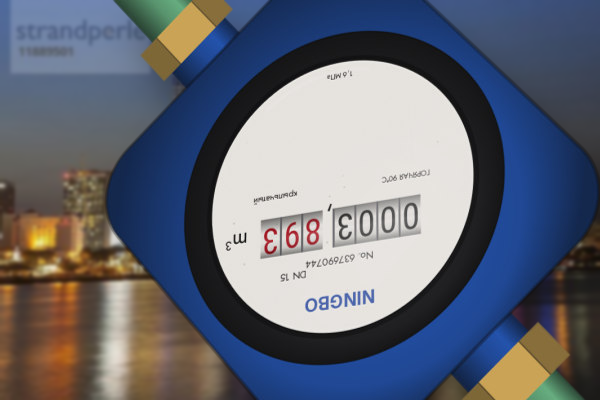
3.893 m³
